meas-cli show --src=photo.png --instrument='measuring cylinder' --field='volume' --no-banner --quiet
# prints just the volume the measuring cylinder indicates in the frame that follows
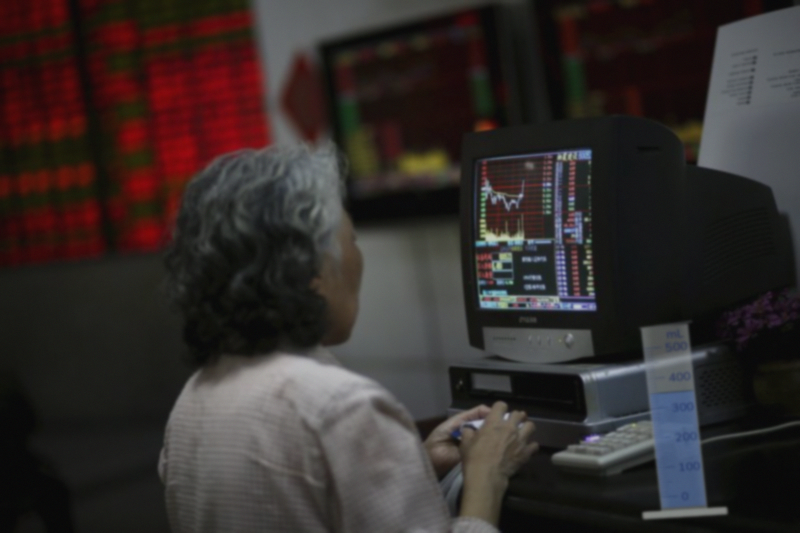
350 mL
